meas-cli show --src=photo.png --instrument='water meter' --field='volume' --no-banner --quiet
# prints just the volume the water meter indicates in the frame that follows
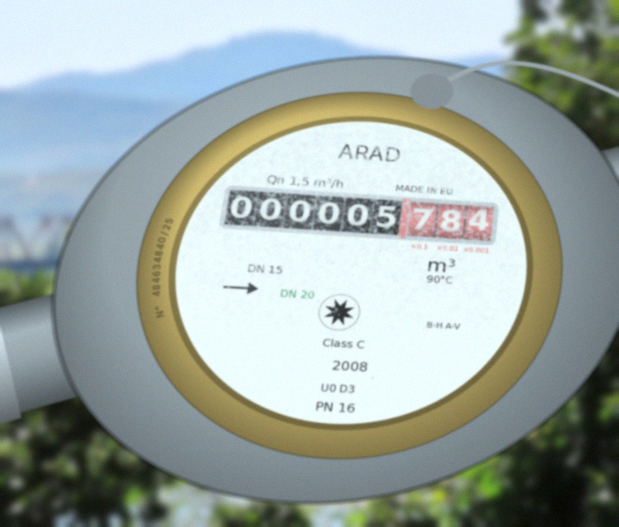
5.784 m³
